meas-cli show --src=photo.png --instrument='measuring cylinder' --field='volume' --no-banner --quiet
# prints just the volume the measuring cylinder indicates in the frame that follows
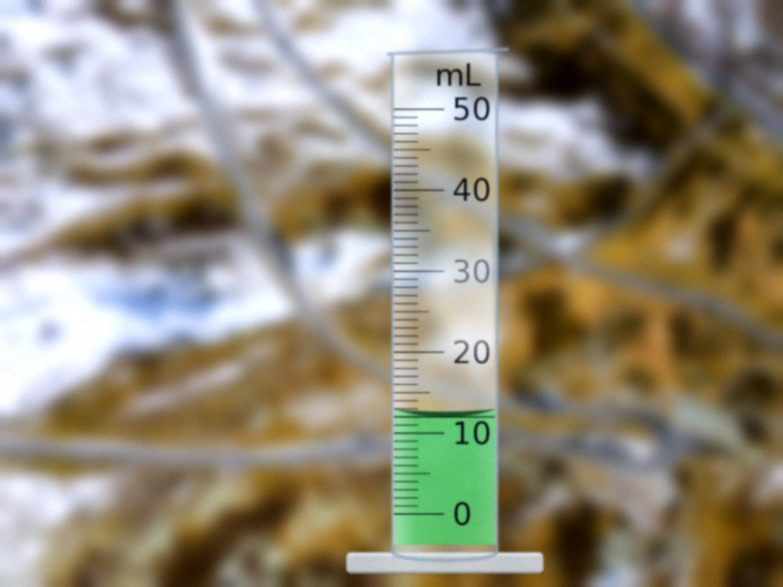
12 mL
